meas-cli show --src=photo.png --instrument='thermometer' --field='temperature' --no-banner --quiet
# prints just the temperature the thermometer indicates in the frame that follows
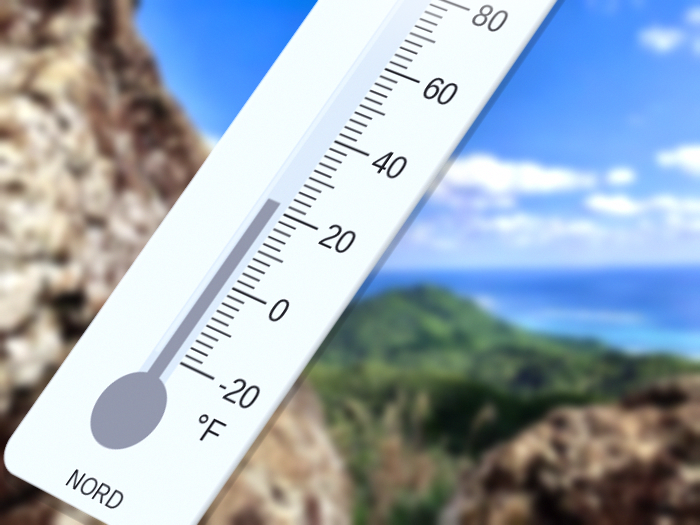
22 °F
